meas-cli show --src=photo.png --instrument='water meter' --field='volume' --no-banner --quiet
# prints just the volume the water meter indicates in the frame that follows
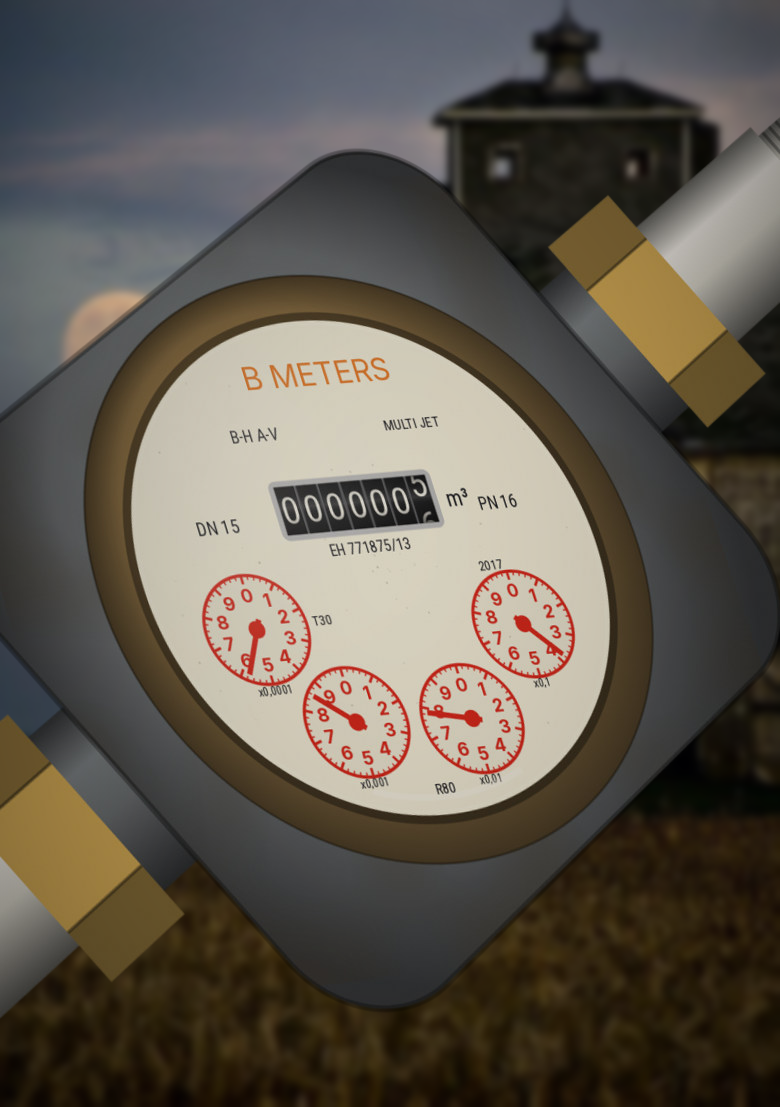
5.3785 m³
